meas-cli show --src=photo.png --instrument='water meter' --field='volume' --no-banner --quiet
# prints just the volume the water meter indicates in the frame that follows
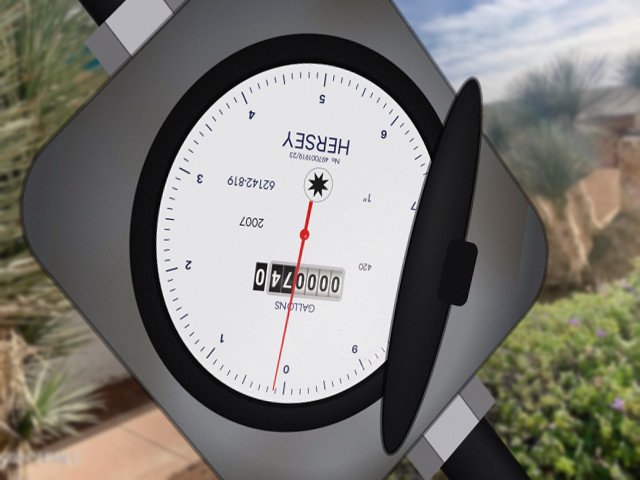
740.1 gal
